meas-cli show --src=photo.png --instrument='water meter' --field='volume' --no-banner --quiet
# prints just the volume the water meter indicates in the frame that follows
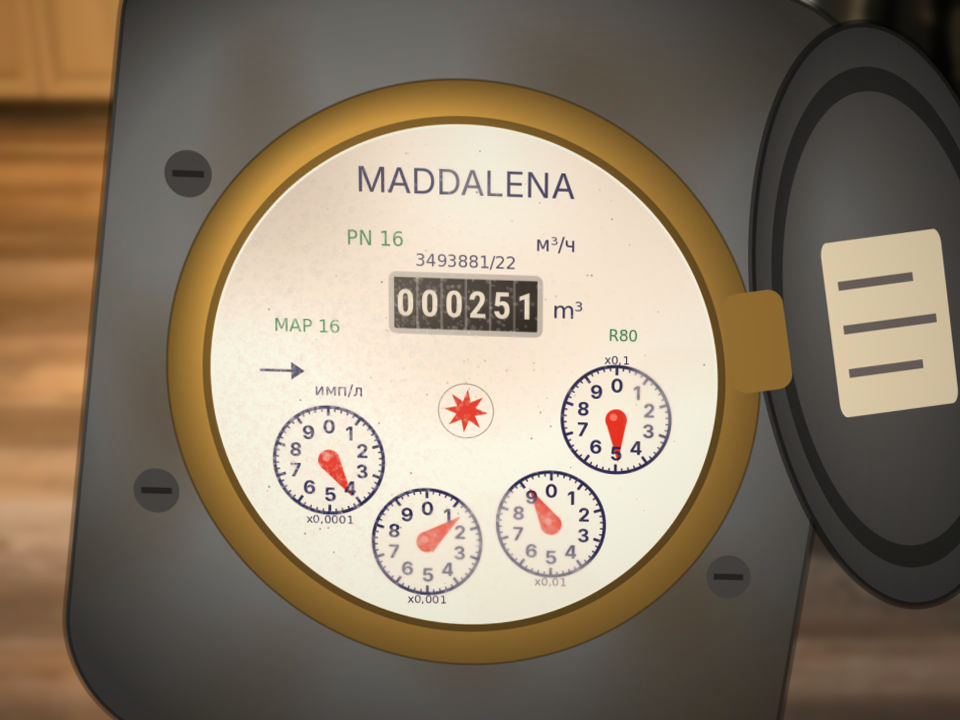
251.4914 m³
